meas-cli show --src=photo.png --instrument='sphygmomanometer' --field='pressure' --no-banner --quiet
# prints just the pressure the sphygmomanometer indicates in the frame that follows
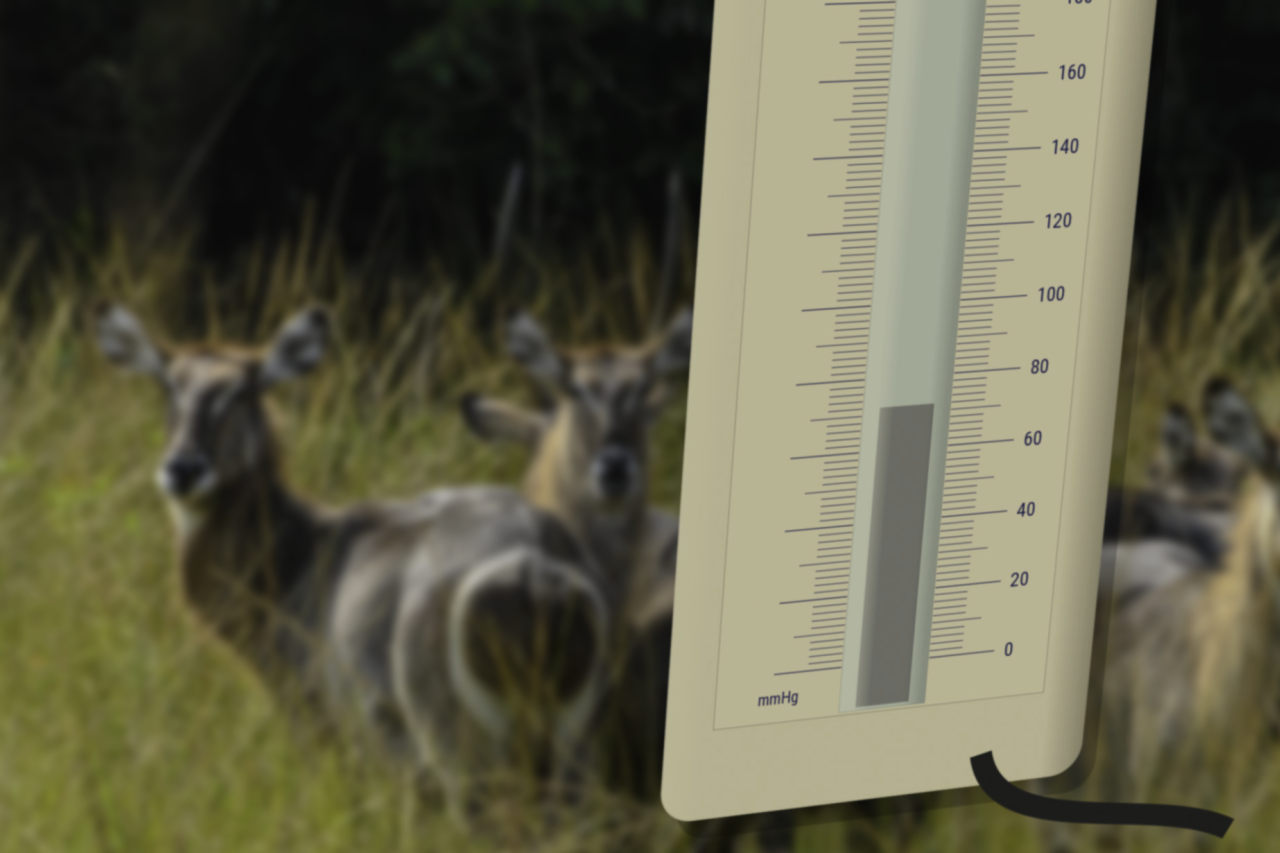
72 mmHg
